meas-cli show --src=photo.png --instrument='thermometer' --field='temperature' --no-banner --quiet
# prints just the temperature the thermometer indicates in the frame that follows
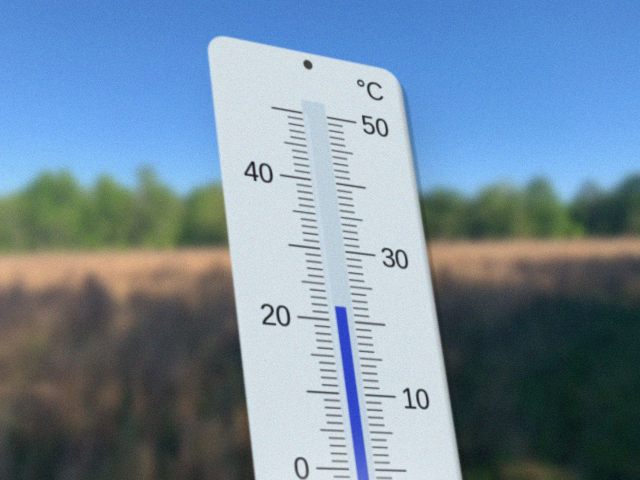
22 °C
